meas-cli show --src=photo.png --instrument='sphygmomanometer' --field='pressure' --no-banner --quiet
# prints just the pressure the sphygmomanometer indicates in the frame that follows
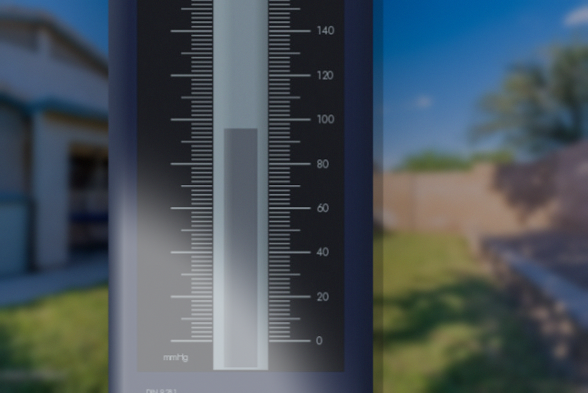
96 mmHg
